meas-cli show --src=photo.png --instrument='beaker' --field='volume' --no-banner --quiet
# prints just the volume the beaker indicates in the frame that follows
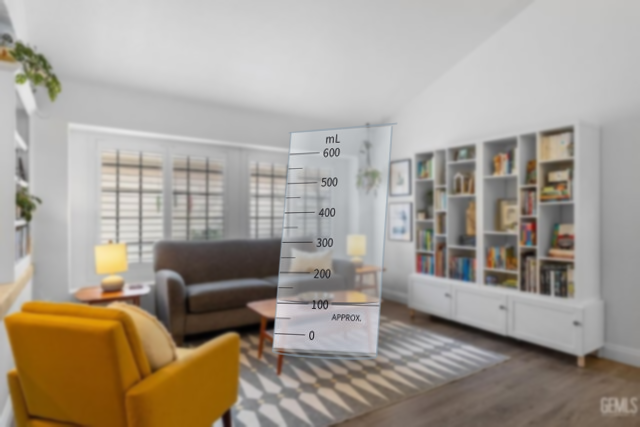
100 mL
